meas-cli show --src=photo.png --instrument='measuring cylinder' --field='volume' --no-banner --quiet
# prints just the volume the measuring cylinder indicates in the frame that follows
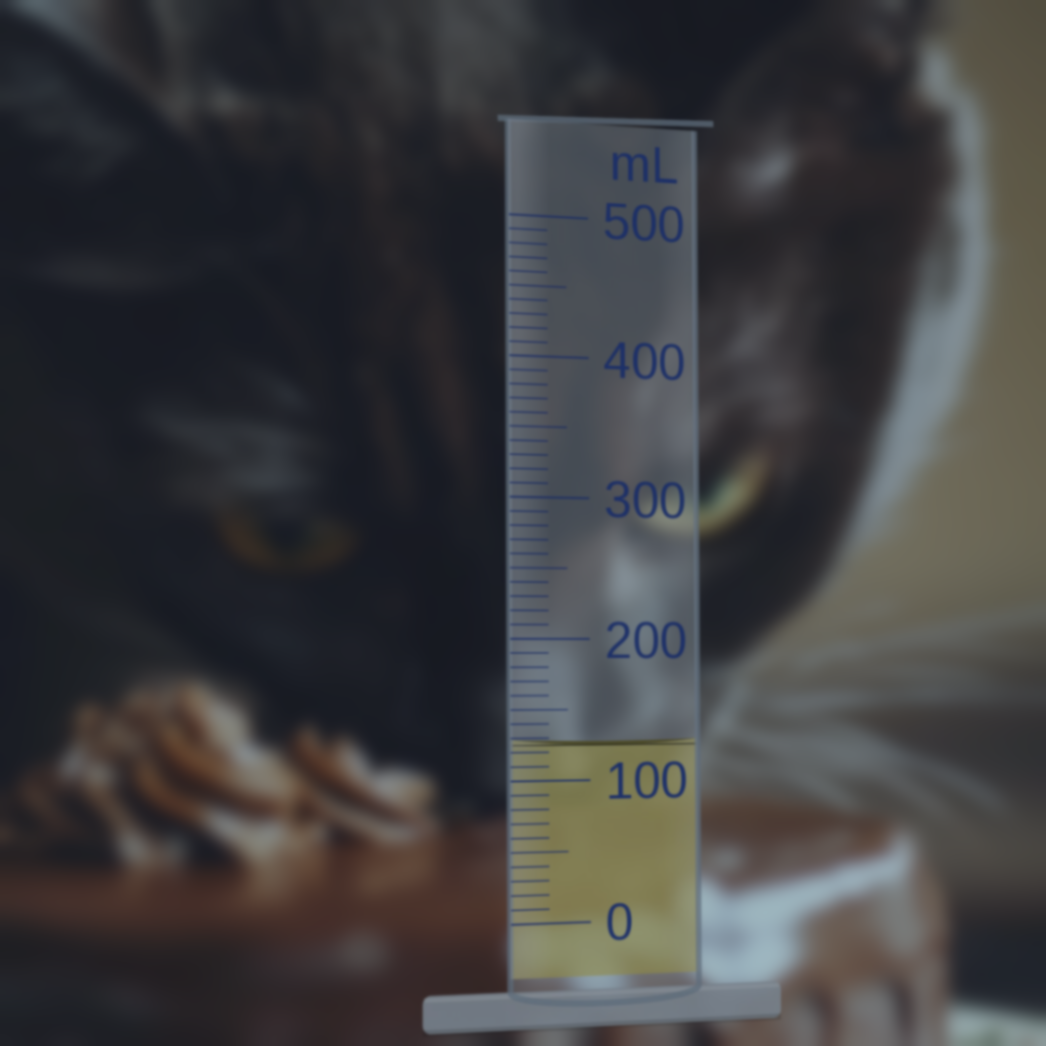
125 mL
